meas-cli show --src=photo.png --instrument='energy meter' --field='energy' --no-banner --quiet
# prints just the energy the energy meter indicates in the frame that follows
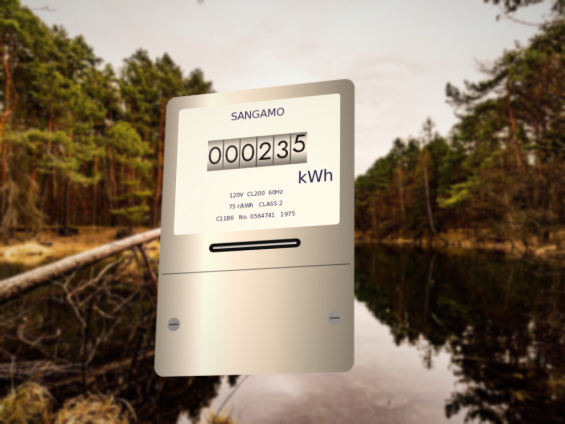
235 kWh
